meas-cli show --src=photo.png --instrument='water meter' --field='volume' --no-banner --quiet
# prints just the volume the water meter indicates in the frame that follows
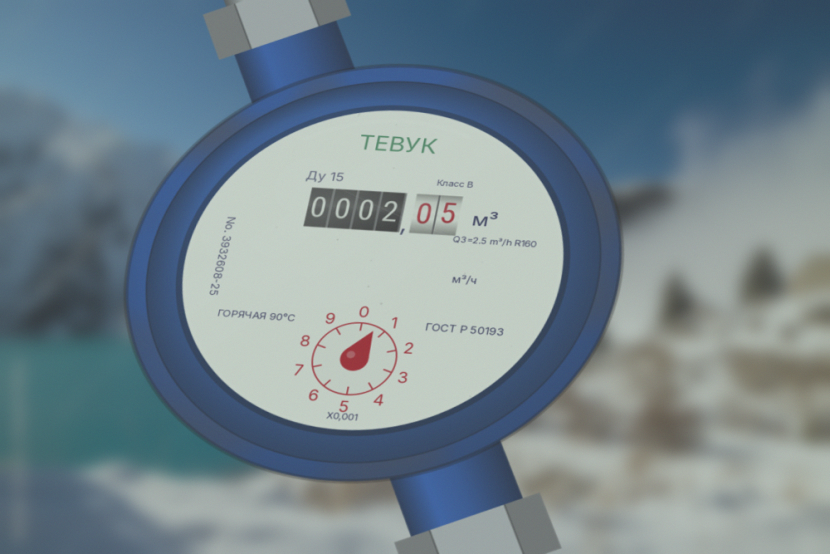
2.050 m³
